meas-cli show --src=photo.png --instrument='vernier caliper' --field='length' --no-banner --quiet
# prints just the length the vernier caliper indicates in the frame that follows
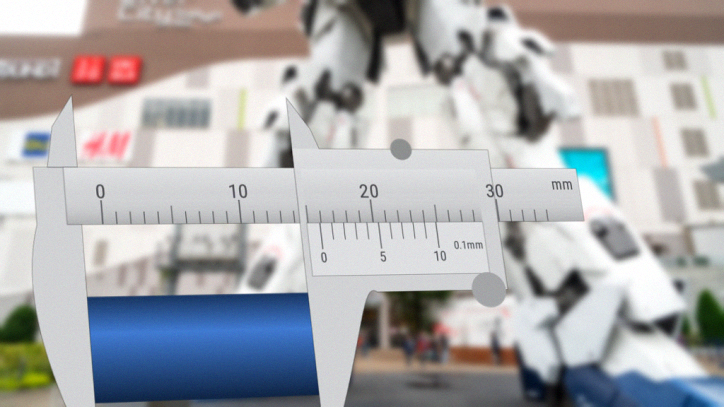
15.9 mm
